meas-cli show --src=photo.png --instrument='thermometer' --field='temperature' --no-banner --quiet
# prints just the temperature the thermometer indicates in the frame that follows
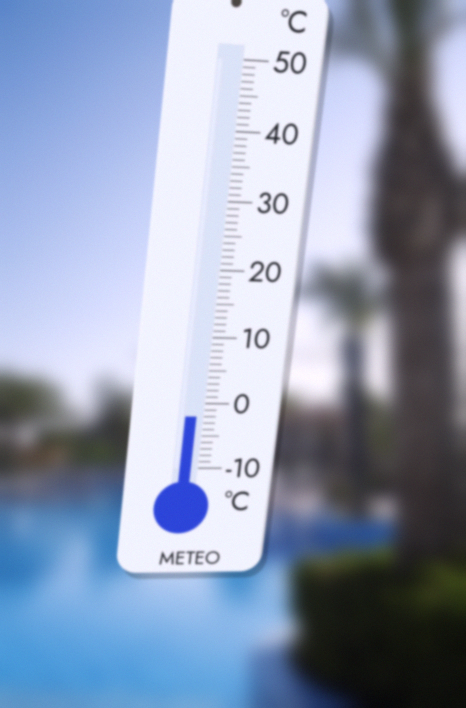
-2 °C
